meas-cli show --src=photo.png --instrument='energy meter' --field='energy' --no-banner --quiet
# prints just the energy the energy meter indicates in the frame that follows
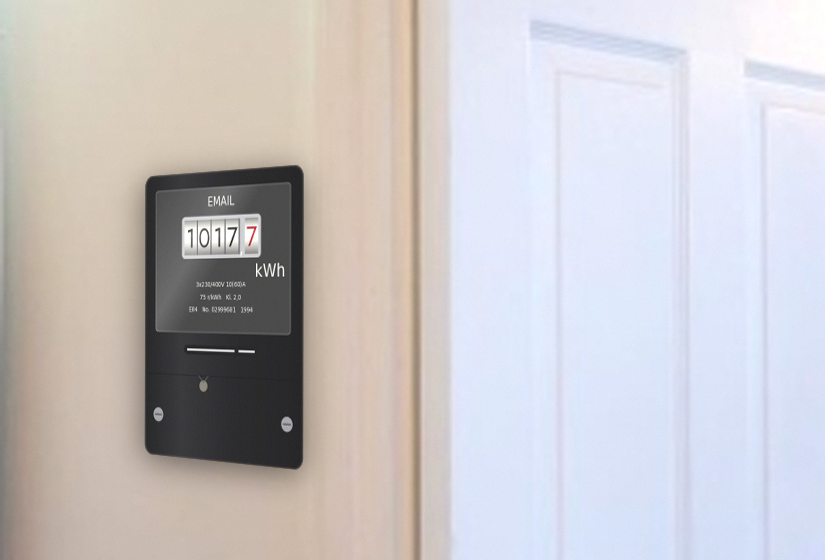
1017.7 kWh
